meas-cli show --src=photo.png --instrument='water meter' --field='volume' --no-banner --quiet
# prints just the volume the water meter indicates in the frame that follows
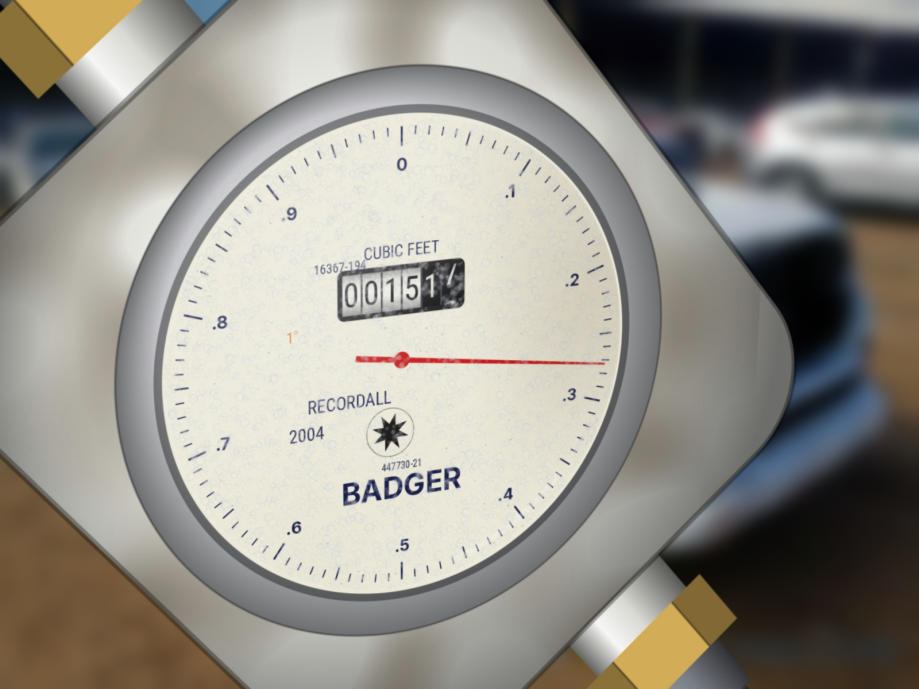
1517.27 ft³
